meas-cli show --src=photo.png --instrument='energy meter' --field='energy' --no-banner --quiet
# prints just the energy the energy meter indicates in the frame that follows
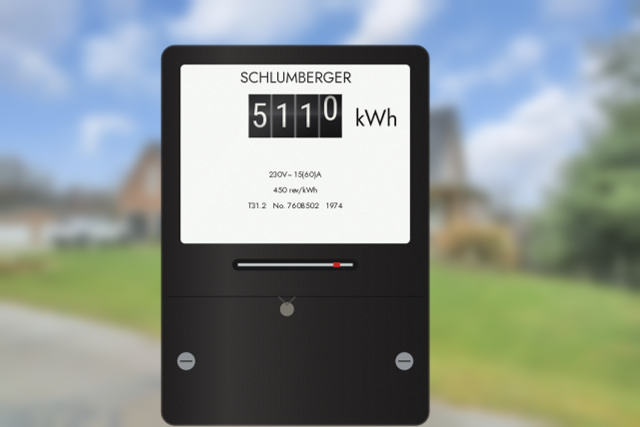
5110 kWh
